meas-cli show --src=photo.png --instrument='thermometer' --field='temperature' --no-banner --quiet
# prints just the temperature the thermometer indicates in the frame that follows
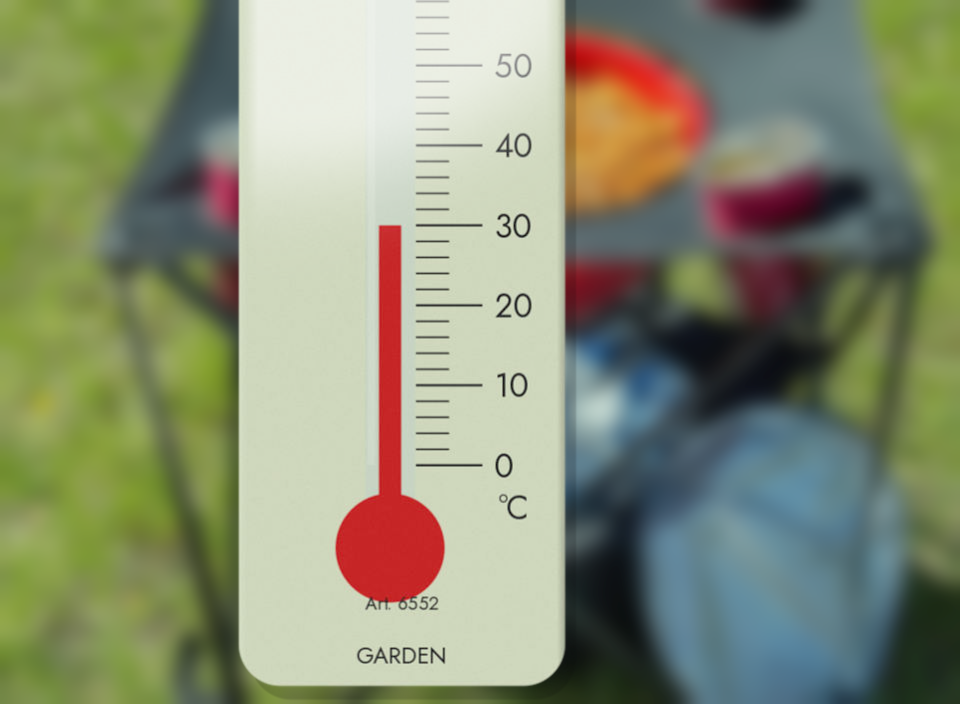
30 °C
